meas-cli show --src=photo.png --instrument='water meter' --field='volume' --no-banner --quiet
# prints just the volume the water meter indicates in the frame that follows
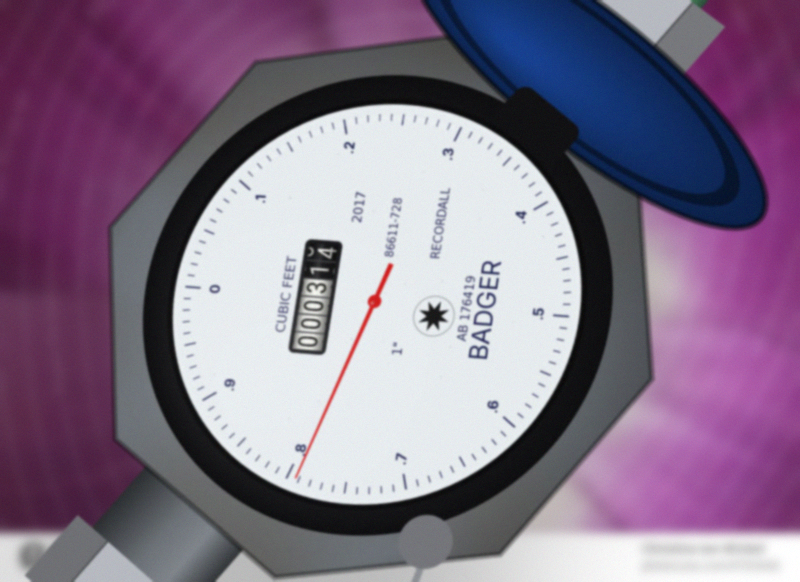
313.79 ft³
